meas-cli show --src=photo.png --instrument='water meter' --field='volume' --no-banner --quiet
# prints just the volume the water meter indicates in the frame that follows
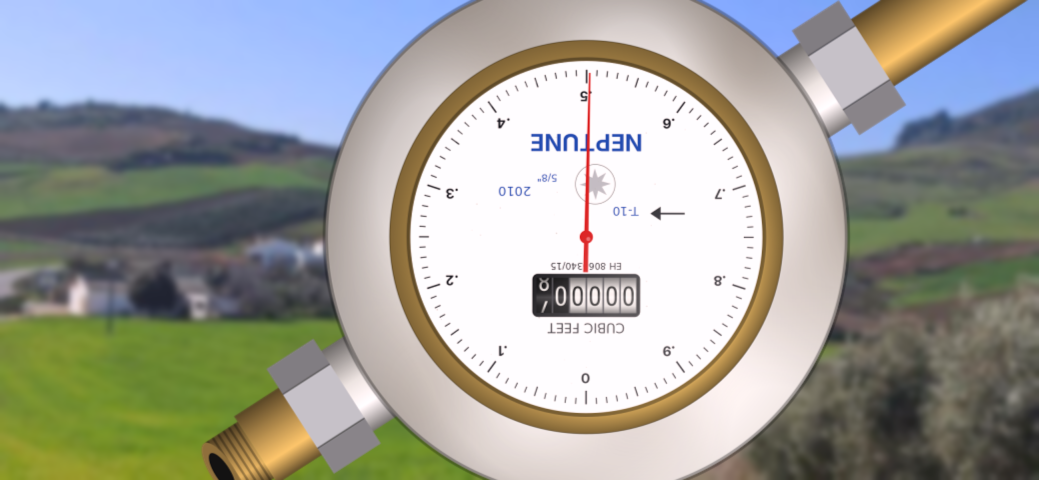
7.50 ft³
